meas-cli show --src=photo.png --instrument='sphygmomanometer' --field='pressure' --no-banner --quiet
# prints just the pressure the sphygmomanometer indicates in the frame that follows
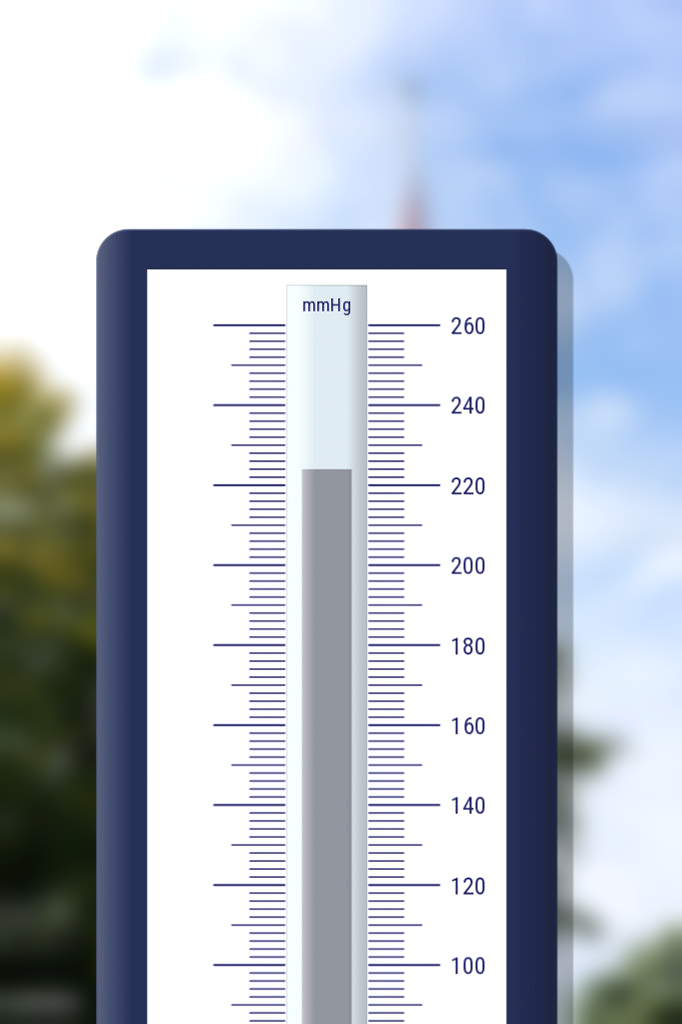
224 mmHg
